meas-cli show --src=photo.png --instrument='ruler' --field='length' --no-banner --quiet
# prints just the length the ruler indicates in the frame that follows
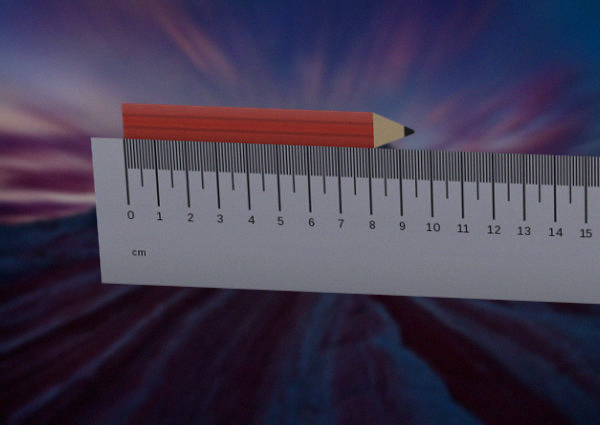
9.5 cm
